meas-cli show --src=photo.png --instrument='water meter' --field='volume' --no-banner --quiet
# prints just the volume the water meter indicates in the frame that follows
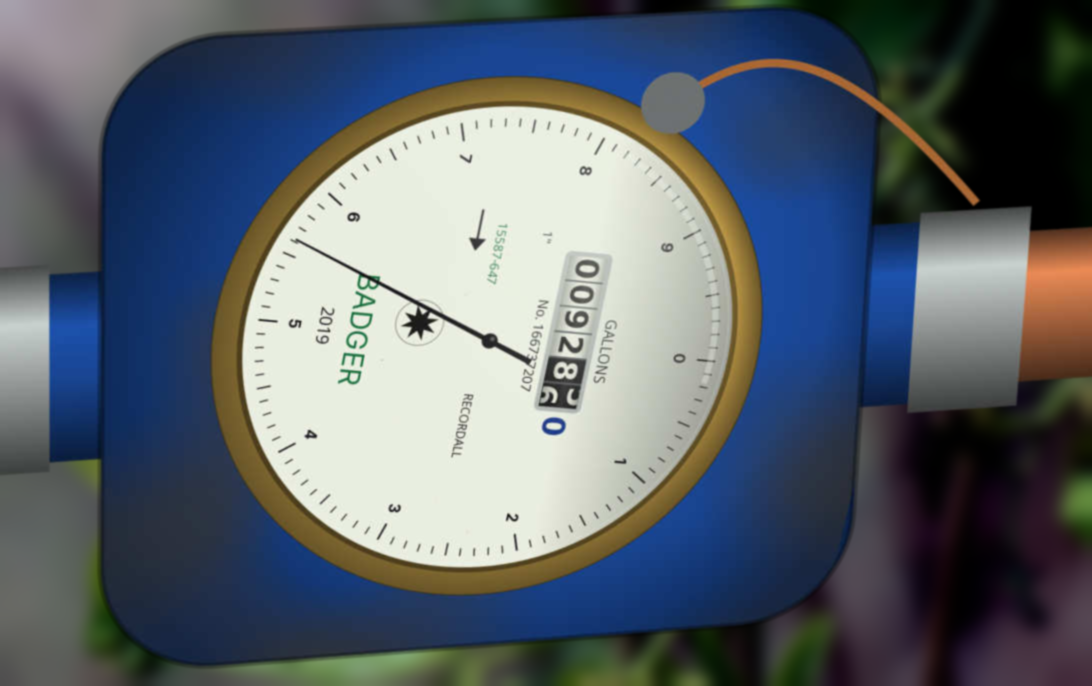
92855.6 gal
